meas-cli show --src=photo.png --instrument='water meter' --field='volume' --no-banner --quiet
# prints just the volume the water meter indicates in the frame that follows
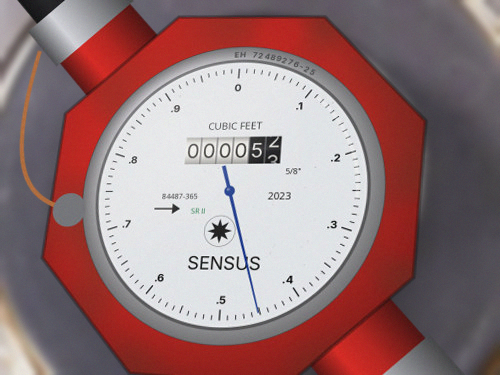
52.45 ft³
